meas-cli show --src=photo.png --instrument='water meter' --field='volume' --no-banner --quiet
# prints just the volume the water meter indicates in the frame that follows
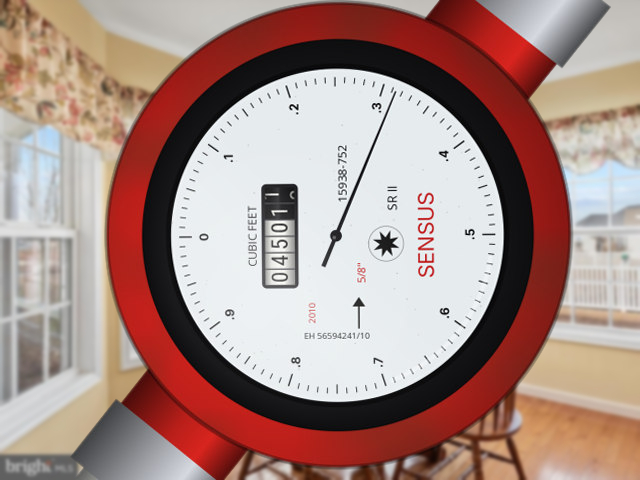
45011.31 ft³
